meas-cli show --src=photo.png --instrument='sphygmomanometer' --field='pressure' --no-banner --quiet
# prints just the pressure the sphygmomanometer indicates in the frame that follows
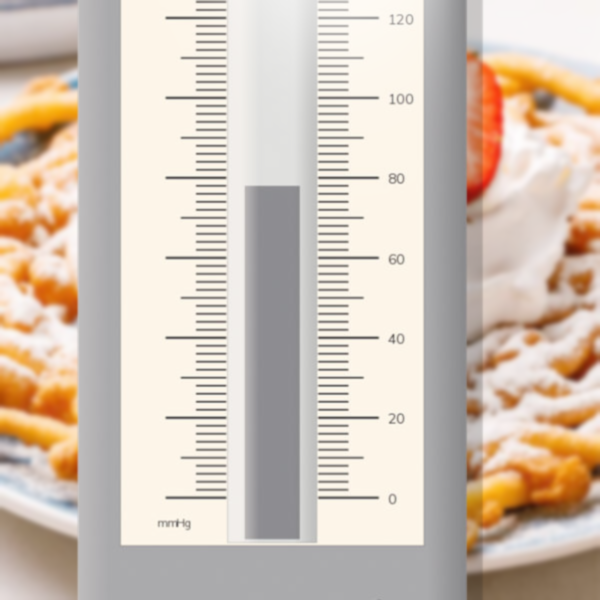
78 mmHg
